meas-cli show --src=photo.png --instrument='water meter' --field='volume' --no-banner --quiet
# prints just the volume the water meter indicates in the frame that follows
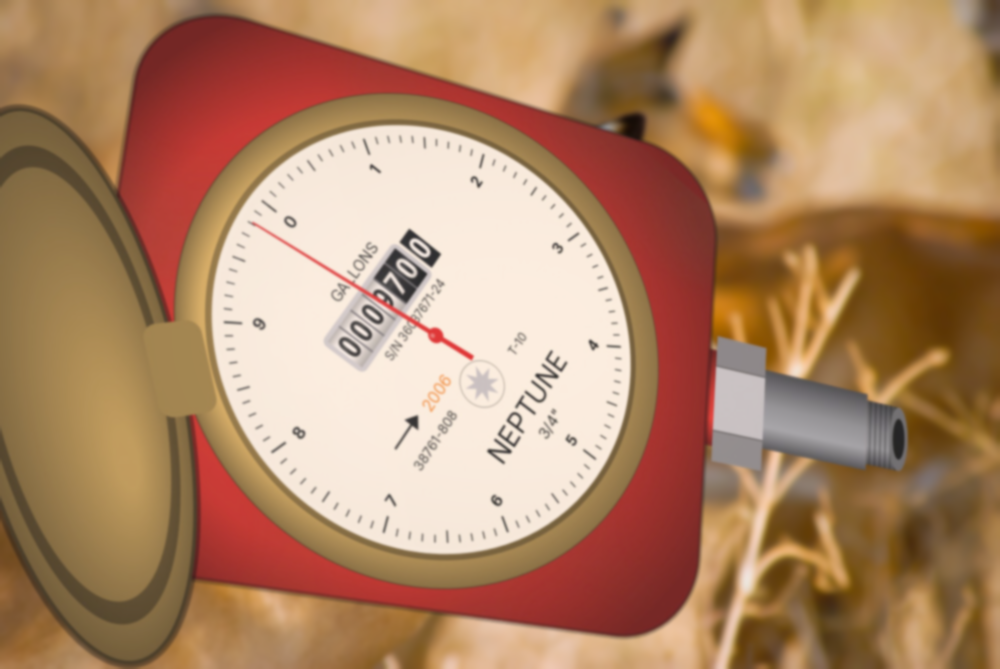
9699.8 gal
